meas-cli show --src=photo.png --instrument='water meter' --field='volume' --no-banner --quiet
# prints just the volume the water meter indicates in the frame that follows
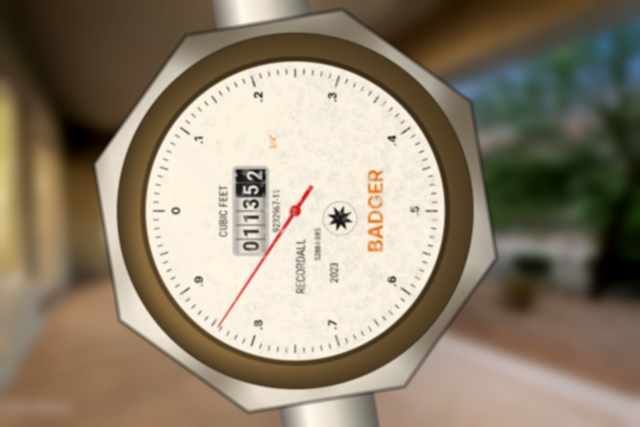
11351.84 ft³
